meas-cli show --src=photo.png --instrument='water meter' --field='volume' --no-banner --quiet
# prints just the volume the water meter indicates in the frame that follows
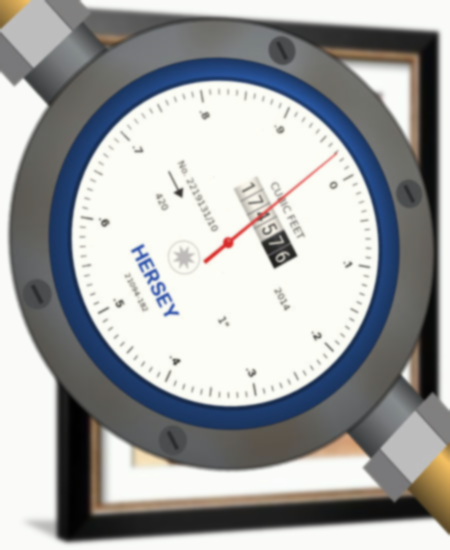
174575.97 ft³
